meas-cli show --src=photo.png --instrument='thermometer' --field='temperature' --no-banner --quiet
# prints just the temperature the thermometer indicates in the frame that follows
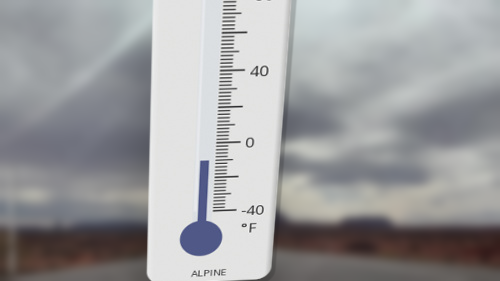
-10 °F
